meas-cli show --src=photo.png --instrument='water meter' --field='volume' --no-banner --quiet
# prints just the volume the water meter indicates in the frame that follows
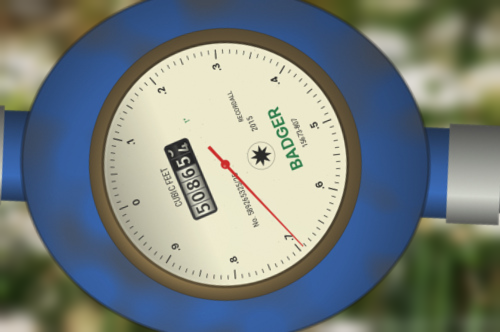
508653.69 ft³
